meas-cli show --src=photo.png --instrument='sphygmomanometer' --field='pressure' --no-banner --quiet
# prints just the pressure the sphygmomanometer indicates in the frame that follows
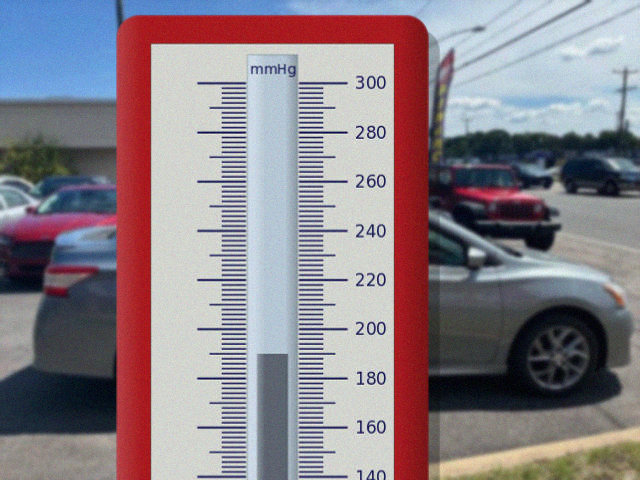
190 mmHg
